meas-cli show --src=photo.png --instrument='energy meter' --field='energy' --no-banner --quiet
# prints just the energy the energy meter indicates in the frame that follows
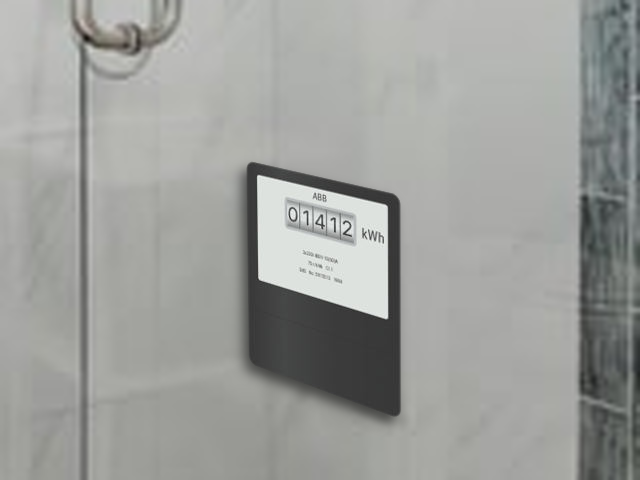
1412 kWh
